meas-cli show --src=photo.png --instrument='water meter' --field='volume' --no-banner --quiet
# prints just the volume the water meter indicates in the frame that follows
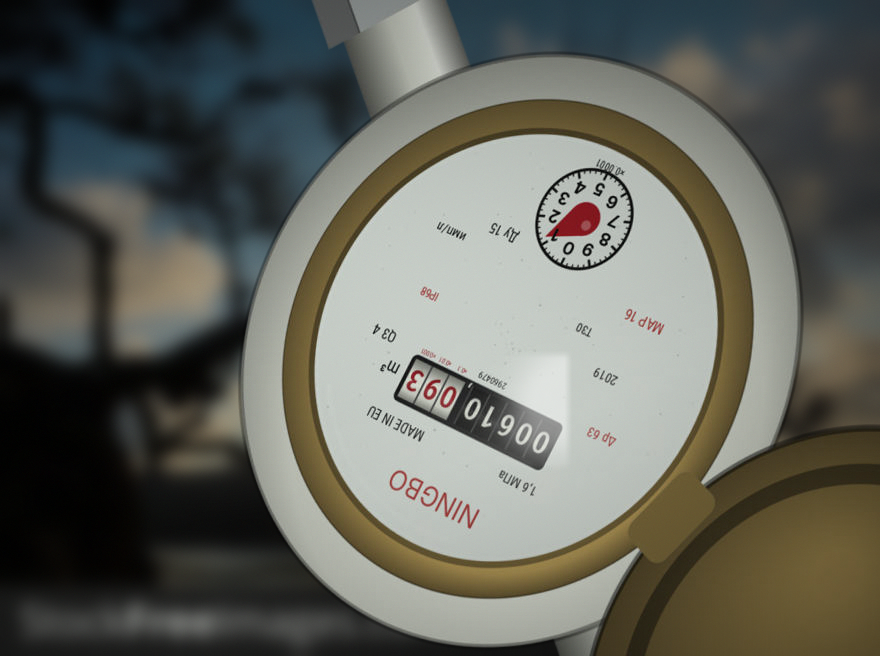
610.0931 m³
